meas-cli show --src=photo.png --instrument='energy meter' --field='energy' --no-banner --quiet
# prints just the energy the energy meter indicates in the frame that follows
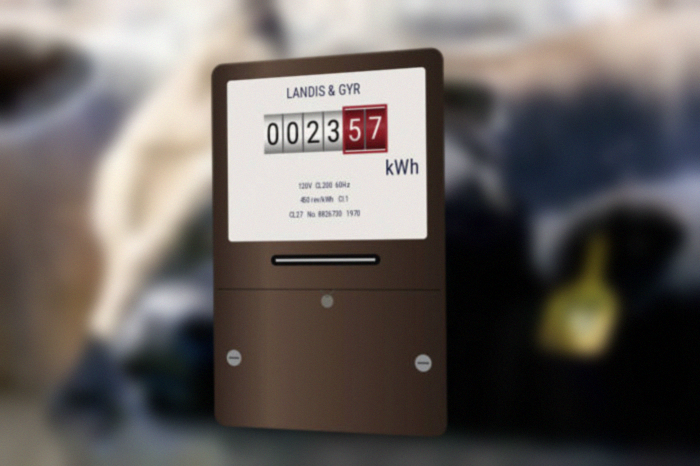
23.57 kWh
